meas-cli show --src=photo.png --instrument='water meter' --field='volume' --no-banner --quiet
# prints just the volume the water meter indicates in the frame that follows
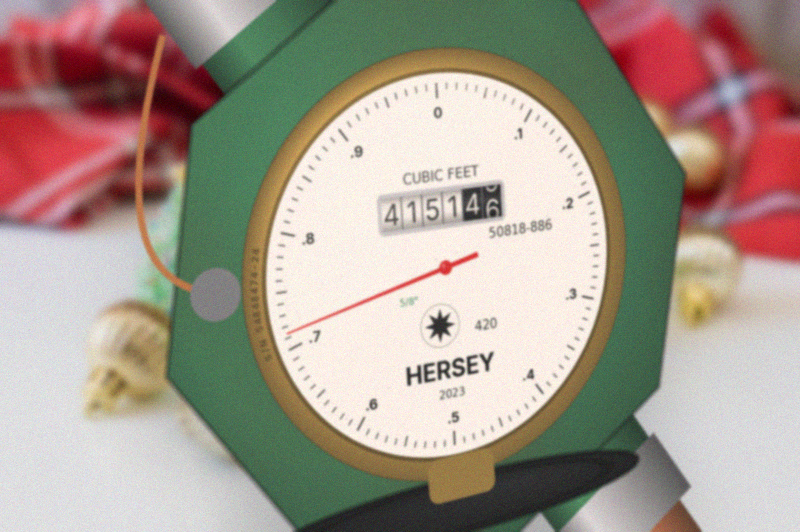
415145.71 ft³
